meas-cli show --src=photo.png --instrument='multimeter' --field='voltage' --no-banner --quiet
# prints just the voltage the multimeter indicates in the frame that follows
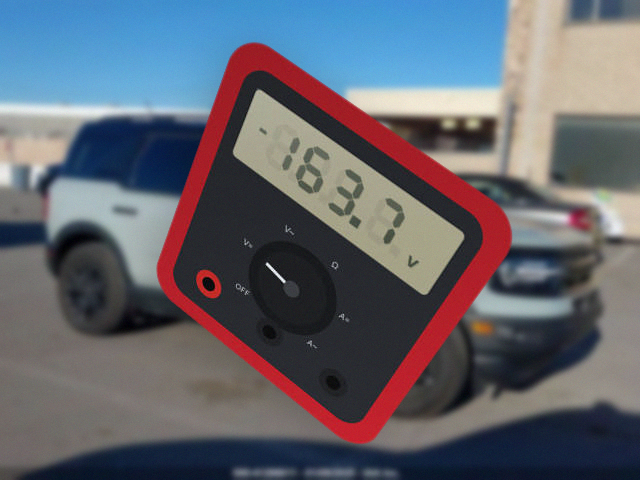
-163.7 V
